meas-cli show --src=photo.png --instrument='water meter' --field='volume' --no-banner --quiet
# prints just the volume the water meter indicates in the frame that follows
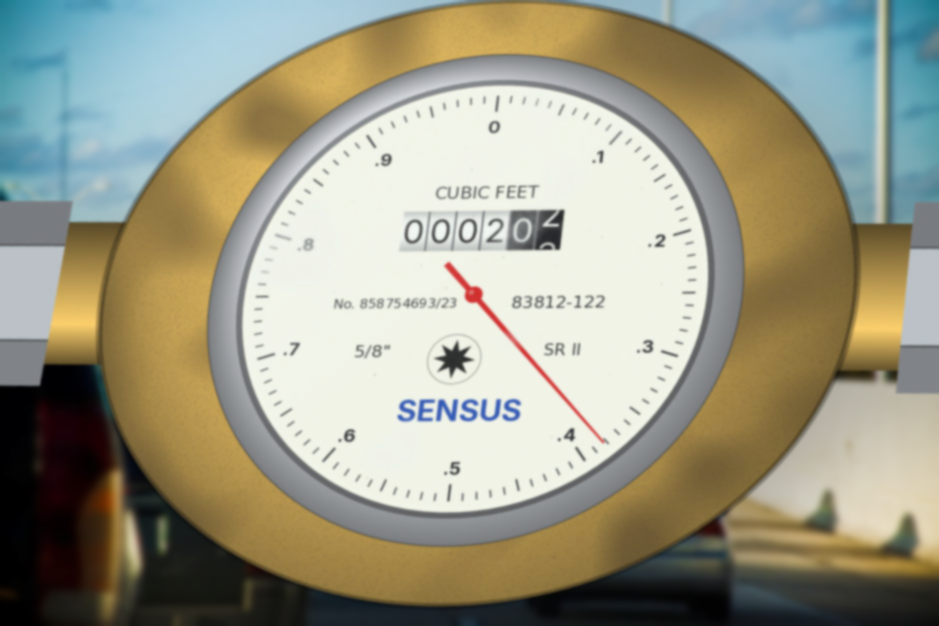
202.38 ft³
